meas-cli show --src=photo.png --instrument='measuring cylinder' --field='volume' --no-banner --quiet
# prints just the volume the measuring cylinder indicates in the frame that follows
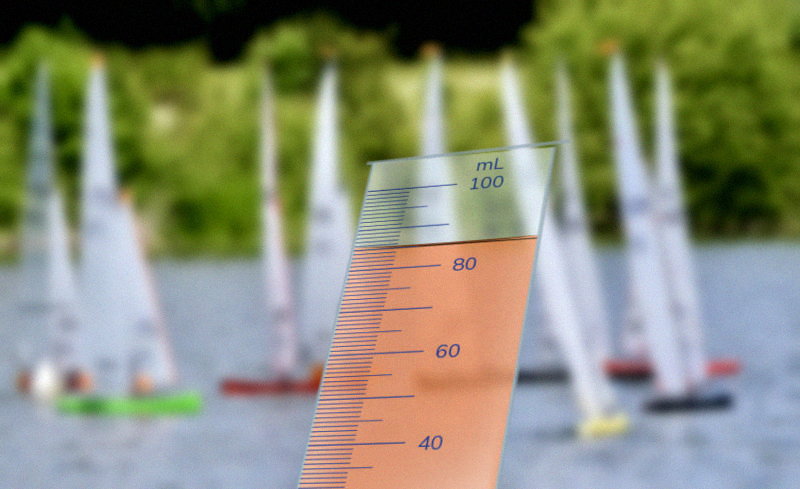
85 mL
